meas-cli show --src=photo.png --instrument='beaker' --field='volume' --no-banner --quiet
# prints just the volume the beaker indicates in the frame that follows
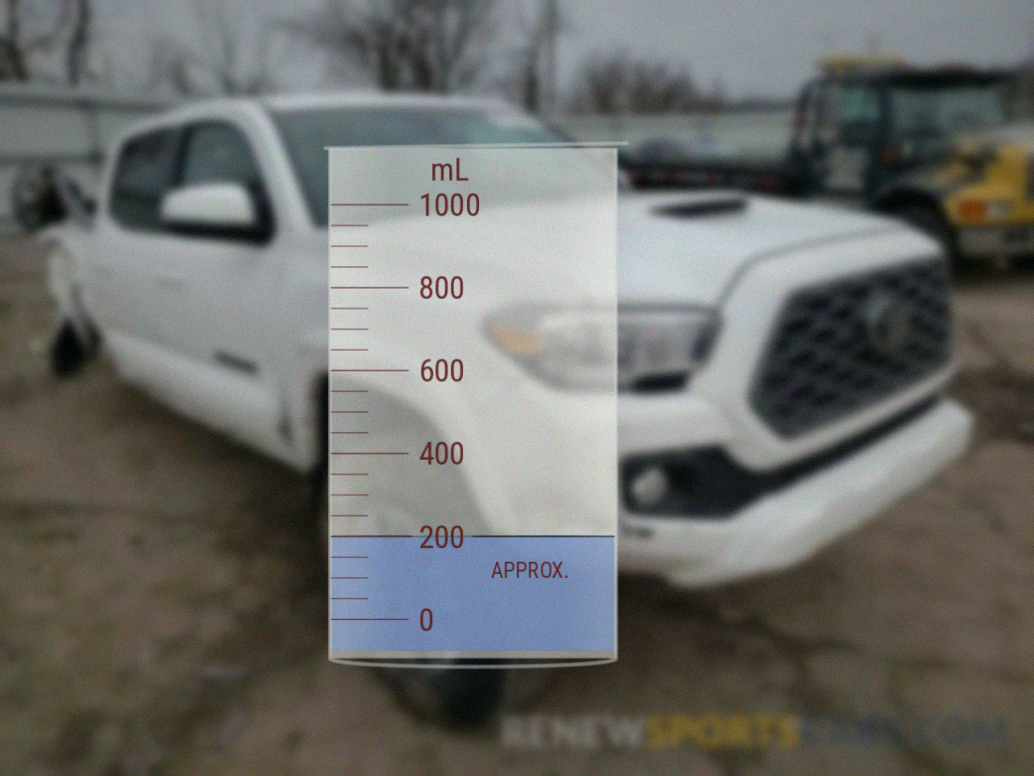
200 mL
